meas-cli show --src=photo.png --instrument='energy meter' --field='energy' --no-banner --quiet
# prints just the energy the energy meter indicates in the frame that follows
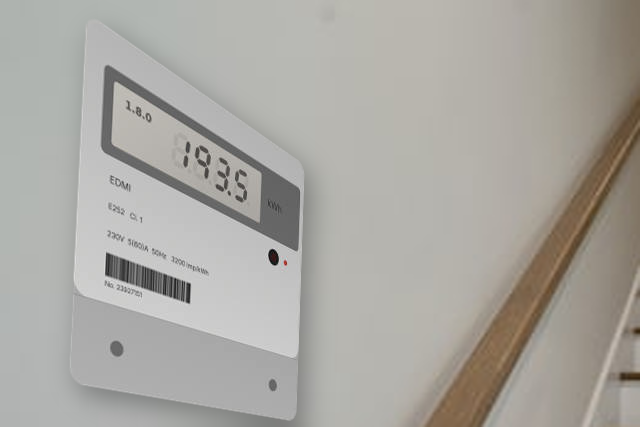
193.5 kWh
